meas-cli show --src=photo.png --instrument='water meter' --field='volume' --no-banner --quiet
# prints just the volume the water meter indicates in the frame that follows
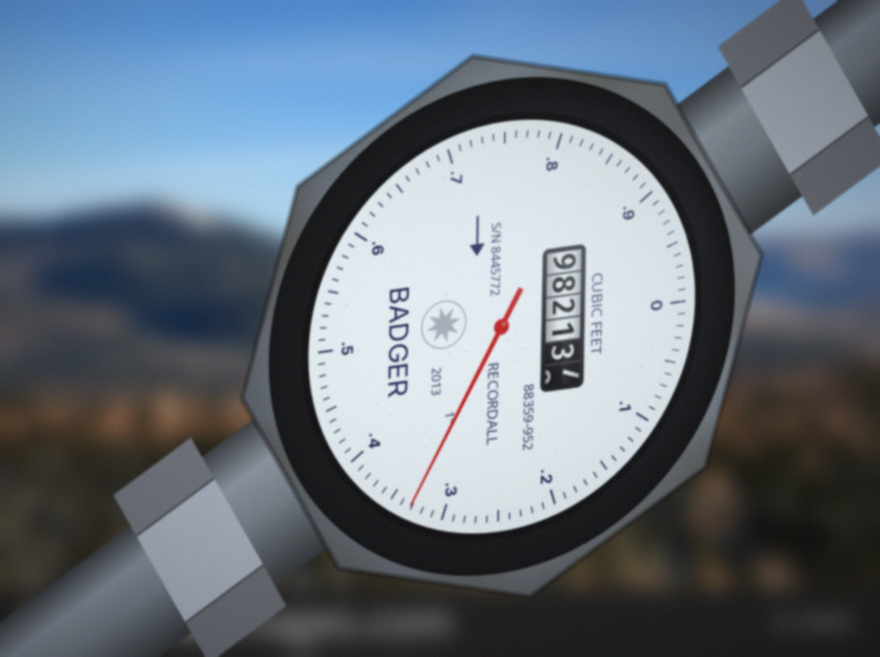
982137.33 ft³
